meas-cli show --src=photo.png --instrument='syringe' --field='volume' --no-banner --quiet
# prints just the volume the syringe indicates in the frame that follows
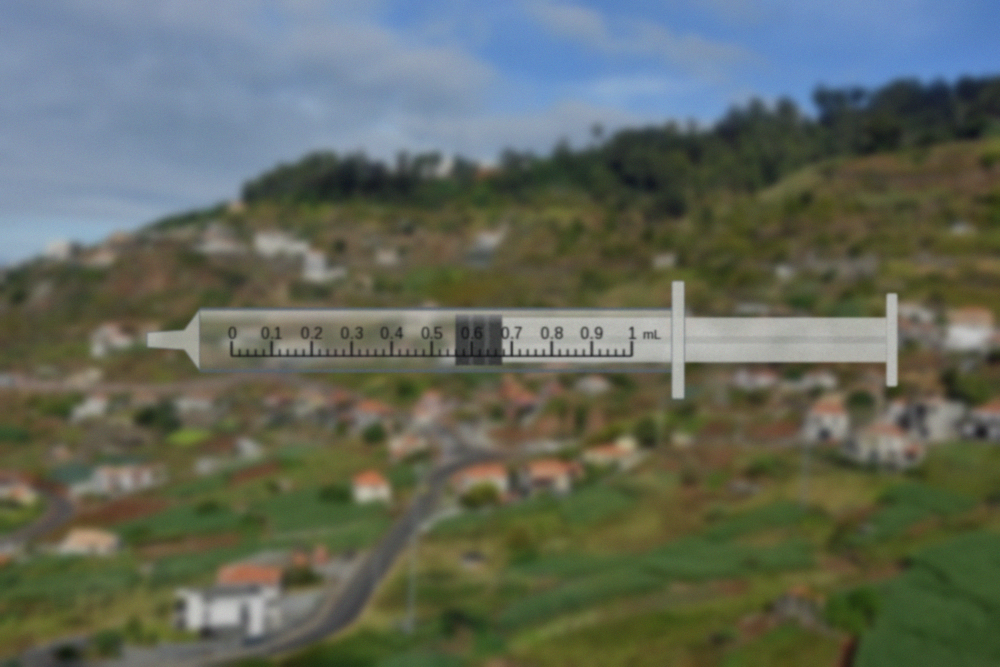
0.56 mL
